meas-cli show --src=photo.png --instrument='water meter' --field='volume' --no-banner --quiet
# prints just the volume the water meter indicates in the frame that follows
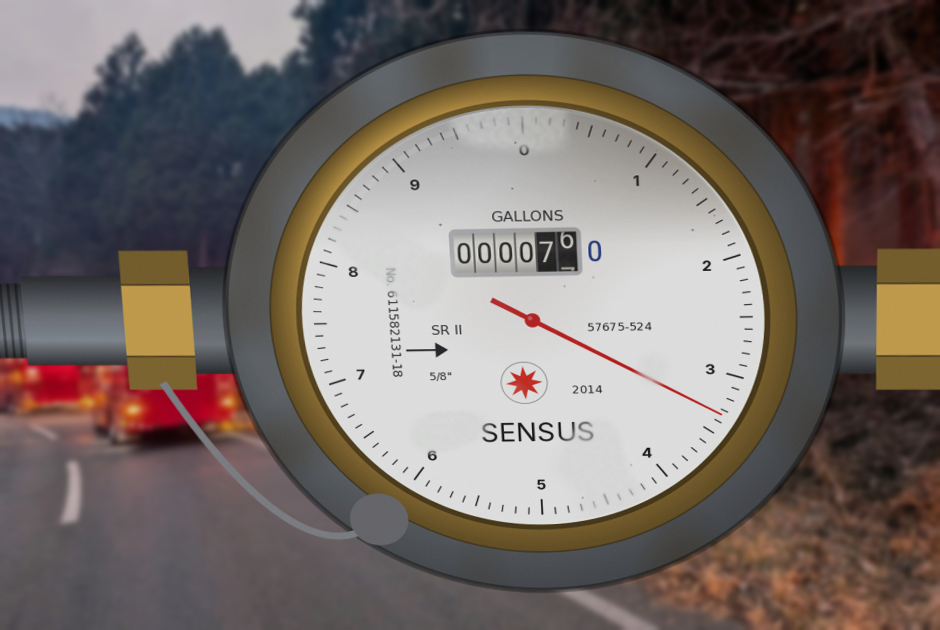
763.3 gal
